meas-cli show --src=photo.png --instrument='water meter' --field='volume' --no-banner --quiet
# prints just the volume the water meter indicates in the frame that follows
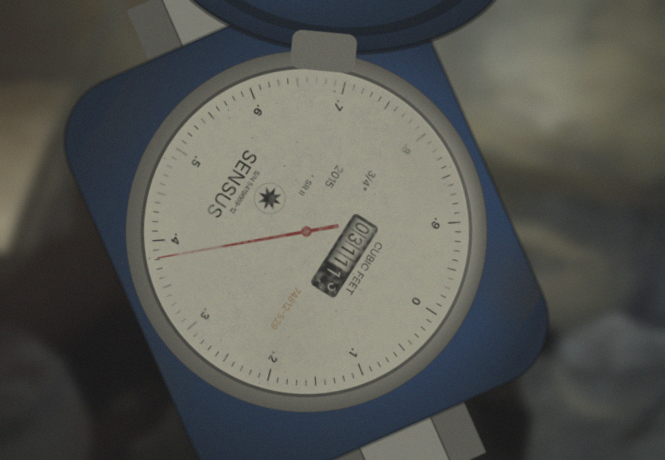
31113.38 ft³
